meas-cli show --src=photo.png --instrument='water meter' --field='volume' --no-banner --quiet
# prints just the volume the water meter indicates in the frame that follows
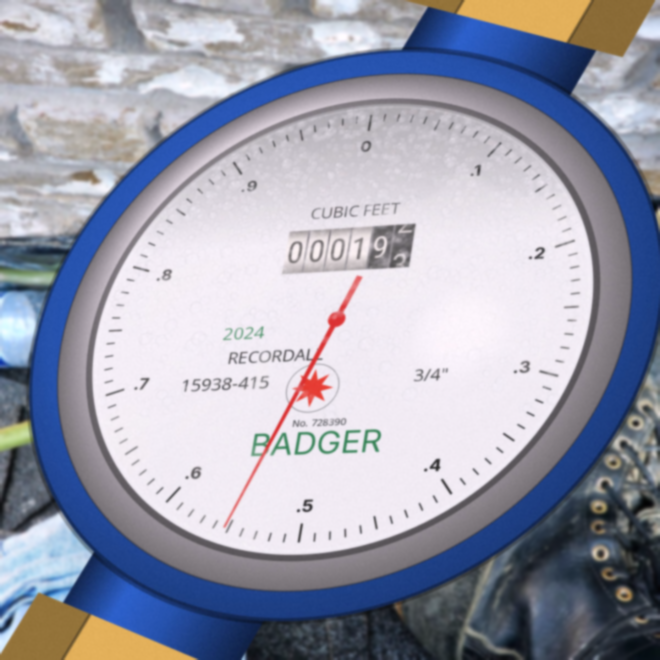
192.55 ft³
